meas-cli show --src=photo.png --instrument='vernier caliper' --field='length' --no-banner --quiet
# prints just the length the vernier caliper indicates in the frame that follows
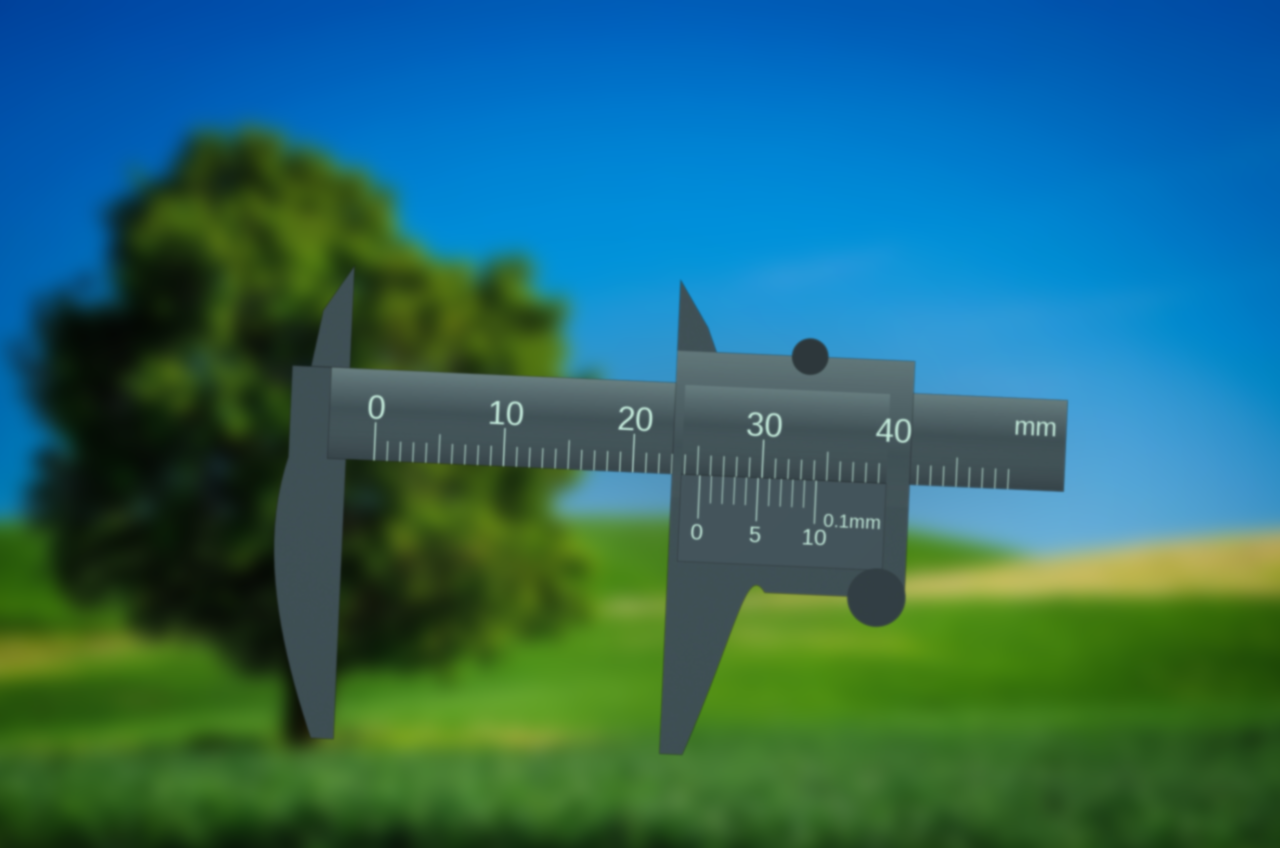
25.2 mm
